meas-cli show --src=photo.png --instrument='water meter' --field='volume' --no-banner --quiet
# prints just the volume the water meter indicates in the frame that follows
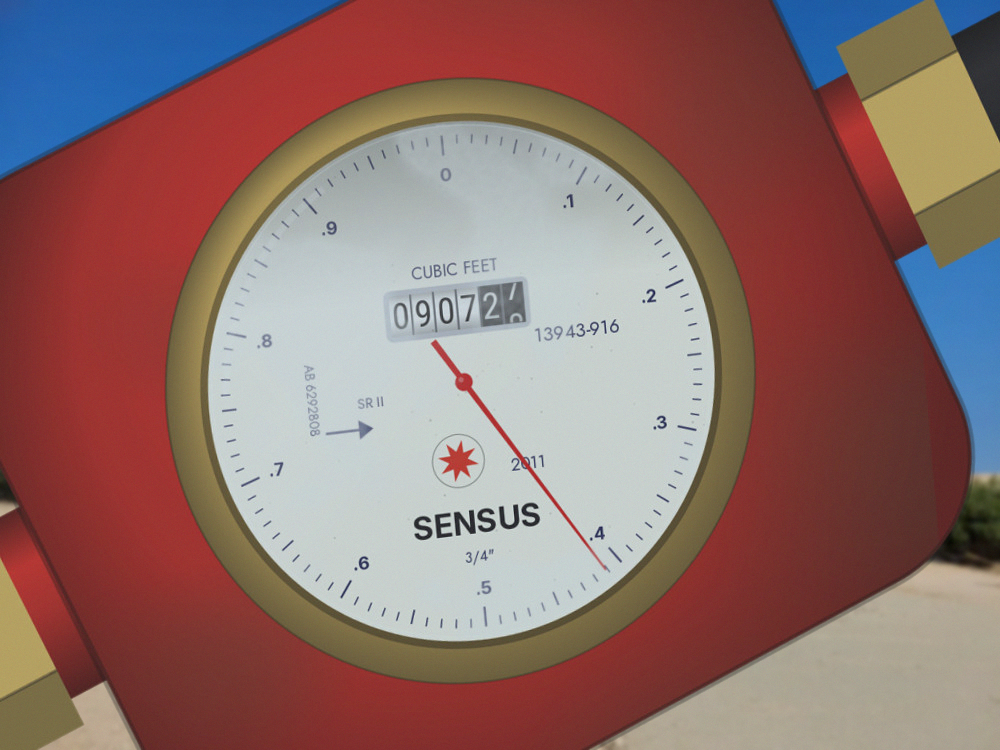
90727.41 ft³
